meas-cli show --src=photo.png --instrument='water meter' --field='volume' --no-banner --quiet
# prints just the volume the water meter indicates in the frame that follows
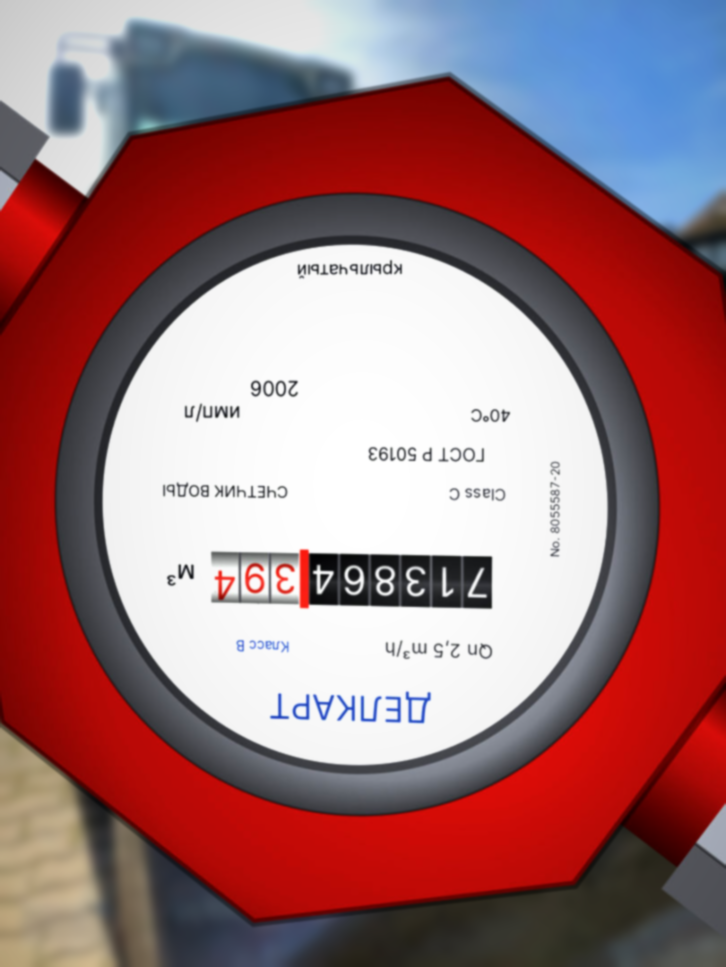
713864.394 m³
